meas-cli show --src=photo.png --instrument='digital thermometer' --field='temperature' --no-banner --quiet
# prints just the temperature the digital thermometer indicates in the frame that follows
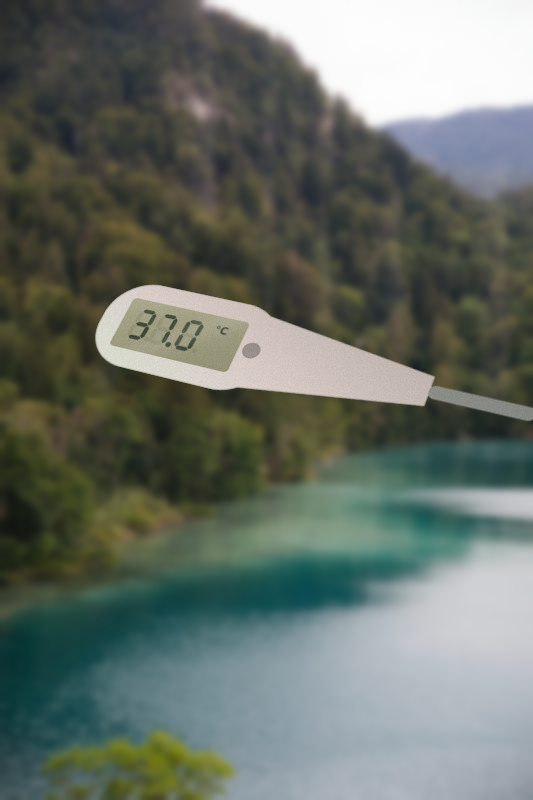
37.0 °C
